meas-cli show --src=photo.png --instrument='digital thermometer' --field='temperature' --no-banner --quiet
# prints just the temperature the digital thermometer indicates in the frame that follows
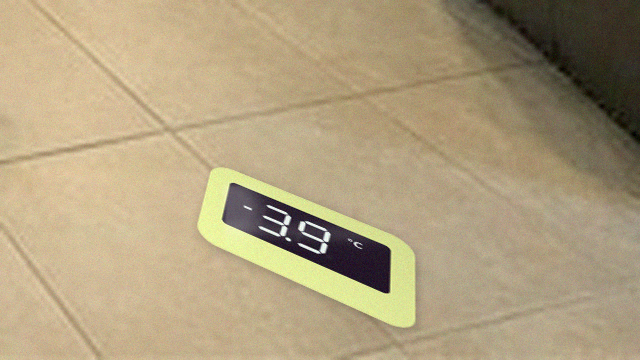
-3.9 °C
